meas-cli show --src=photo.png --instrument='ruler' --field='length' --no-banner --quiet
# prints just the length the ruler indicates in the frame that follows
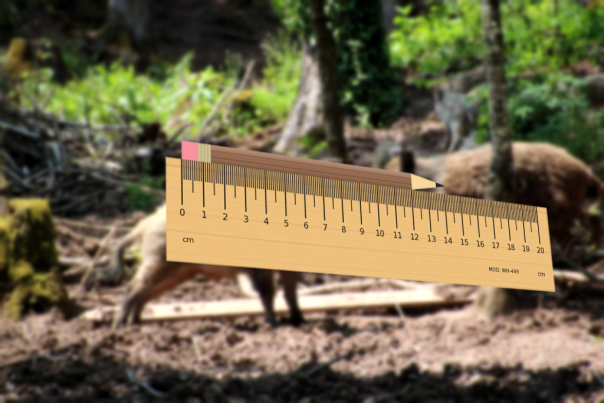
14 cm
